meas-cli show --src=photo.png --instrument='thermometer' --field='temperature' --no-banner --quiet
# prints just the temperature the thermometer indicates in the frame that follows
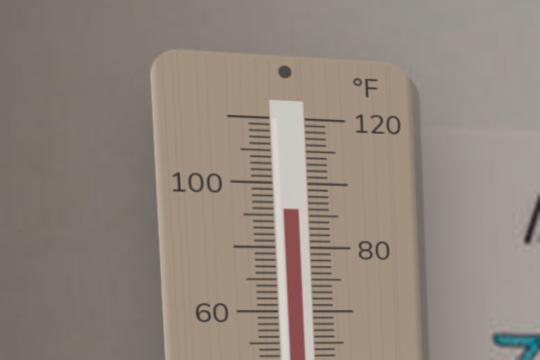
92 °F
